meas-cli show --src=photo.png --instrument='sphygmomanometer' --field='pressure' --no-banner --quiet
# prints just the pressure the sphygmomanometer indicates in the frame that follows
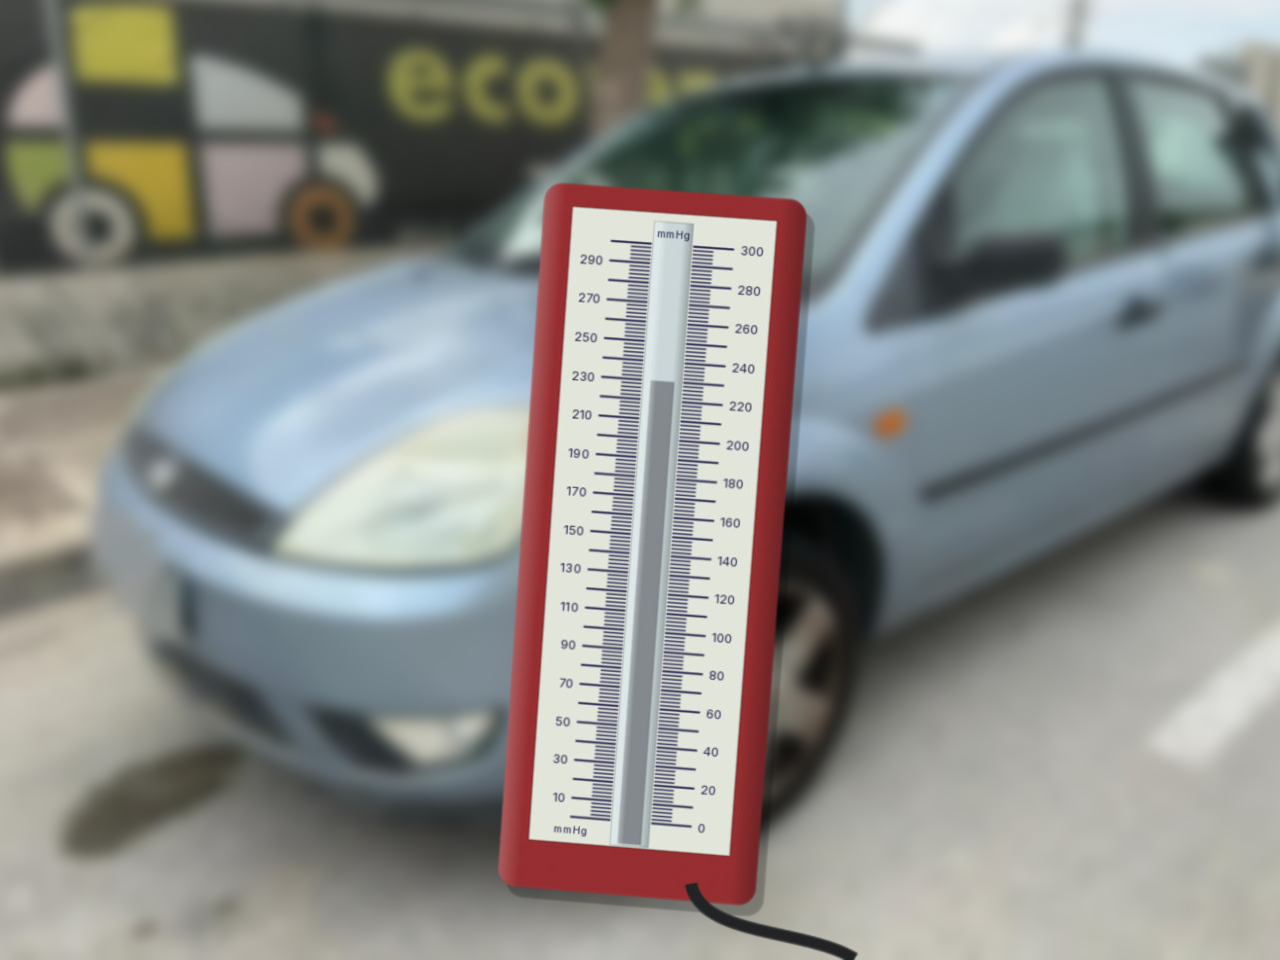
230 mmHg
